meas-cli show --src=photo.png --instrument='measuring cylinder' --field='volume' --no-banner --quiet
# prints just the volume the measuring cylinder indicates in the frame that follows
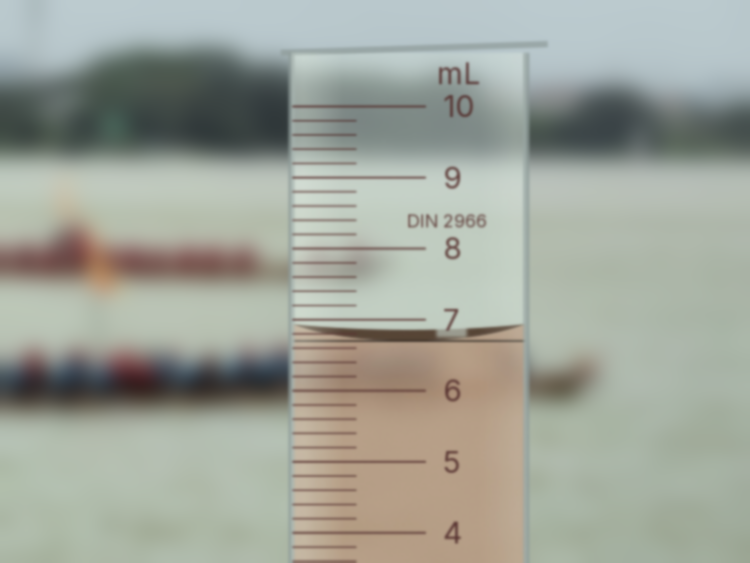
6.7 mL
